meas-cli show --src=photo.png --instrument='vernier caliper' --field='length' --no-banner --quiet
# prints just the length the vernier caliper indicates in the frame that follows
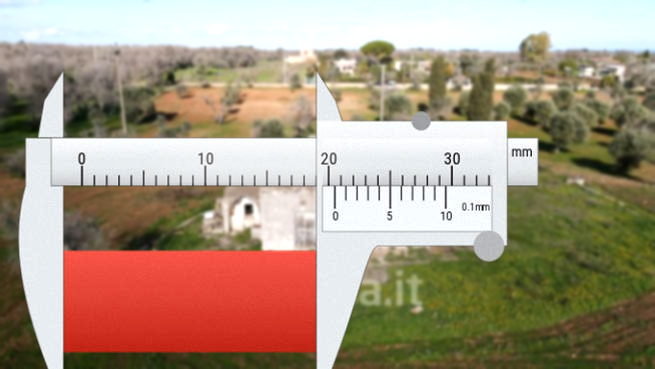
20.5 mm
